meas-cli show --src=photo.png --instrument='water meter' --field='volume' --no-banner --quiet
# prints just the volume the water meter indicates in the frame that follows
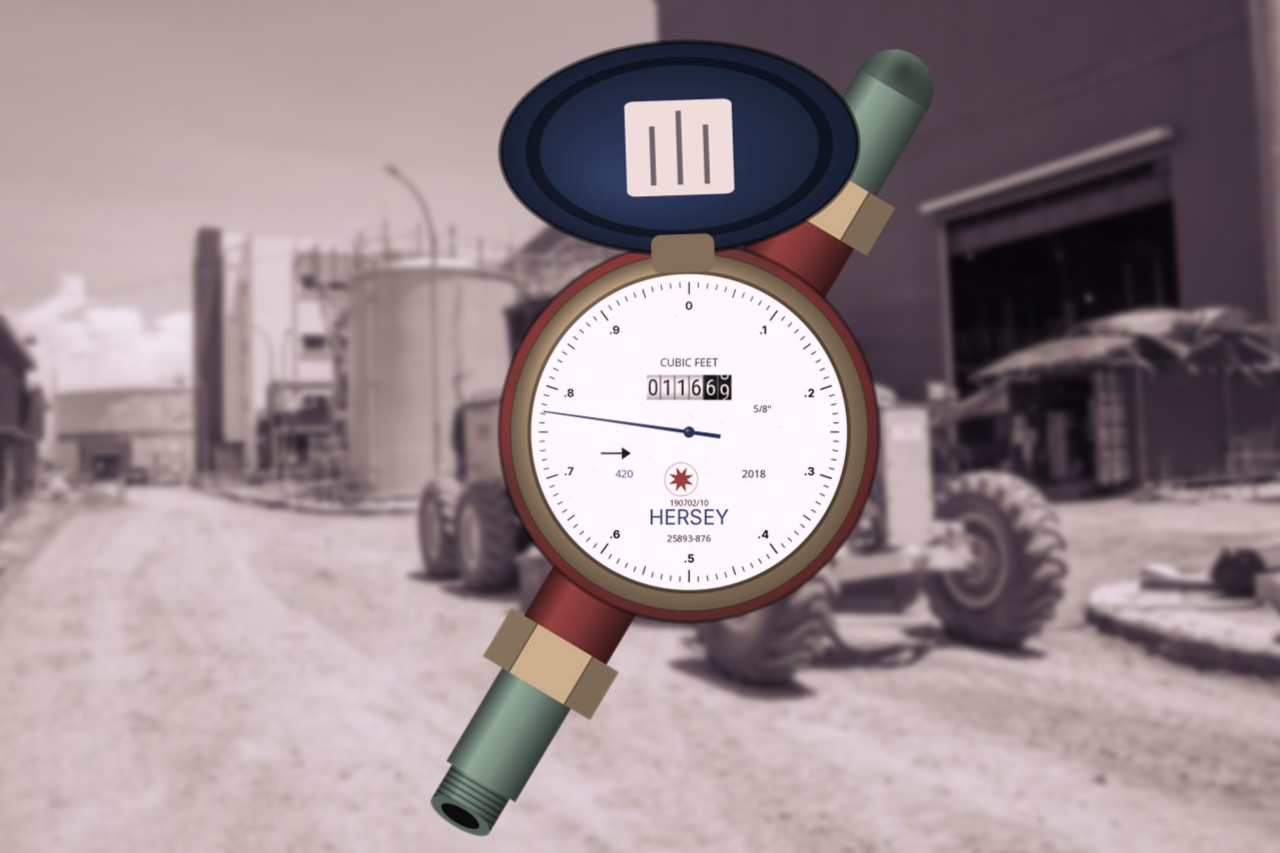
11668.77 ft³
